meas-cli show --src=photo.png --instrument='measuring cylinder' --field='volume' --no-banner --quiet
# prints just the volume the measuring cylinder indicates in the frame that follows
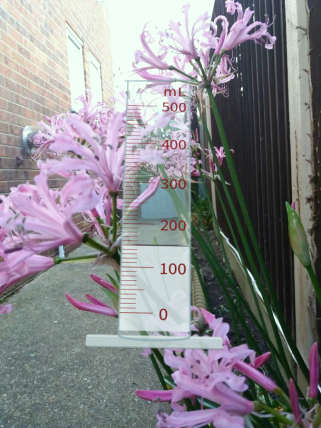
150 mL
